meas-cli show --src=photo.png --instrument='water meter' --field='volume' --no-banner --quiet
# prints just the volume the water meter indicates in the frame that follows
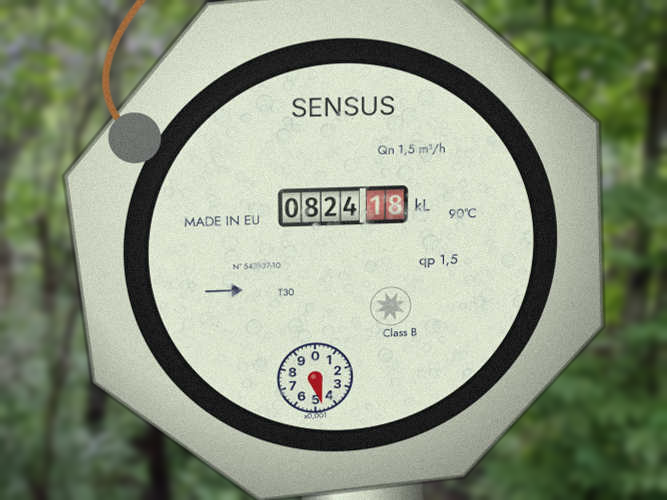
824.184 kL
